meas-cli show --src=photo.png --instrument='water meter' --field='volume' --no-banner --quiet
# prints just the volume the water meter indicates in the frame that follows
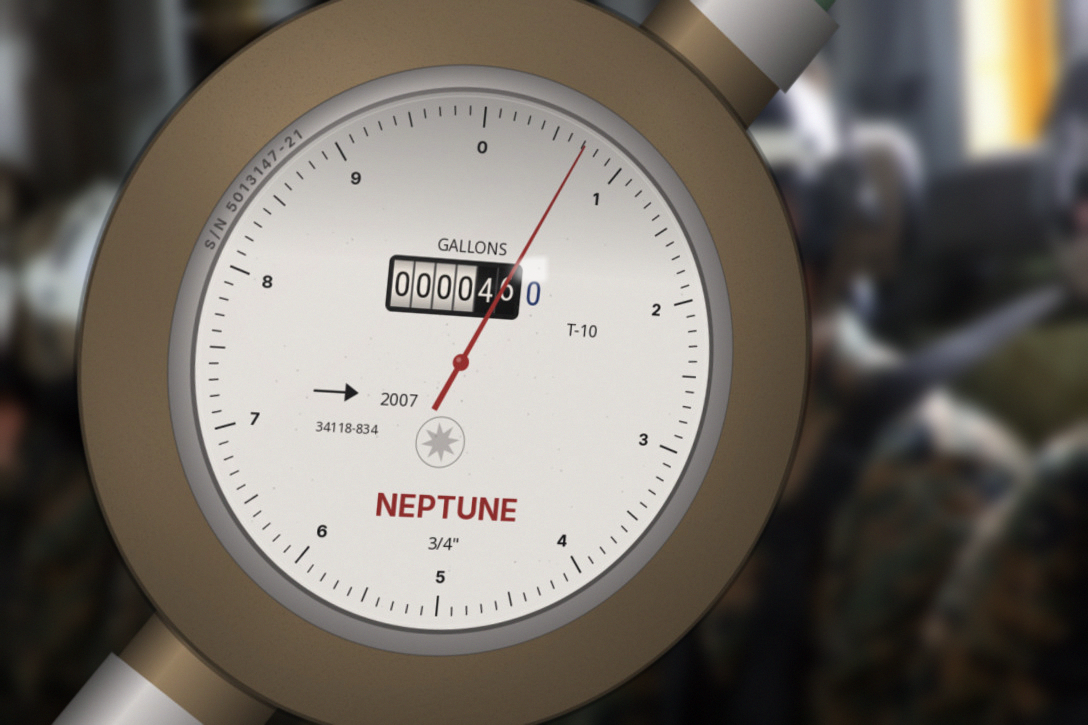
460.7 gal
